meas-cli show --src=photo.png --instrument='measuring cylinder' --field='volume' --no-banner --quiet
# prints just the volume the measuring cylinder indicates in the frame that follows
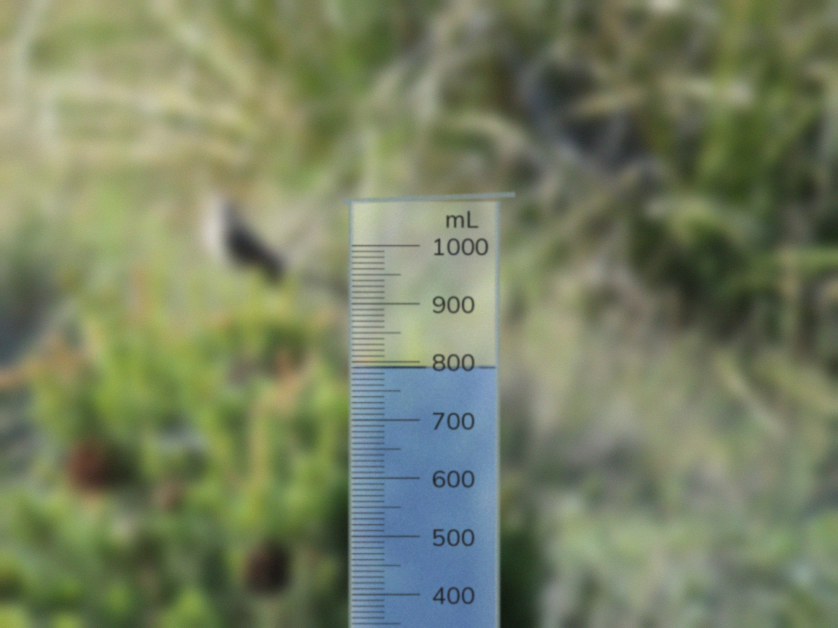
790 mL
